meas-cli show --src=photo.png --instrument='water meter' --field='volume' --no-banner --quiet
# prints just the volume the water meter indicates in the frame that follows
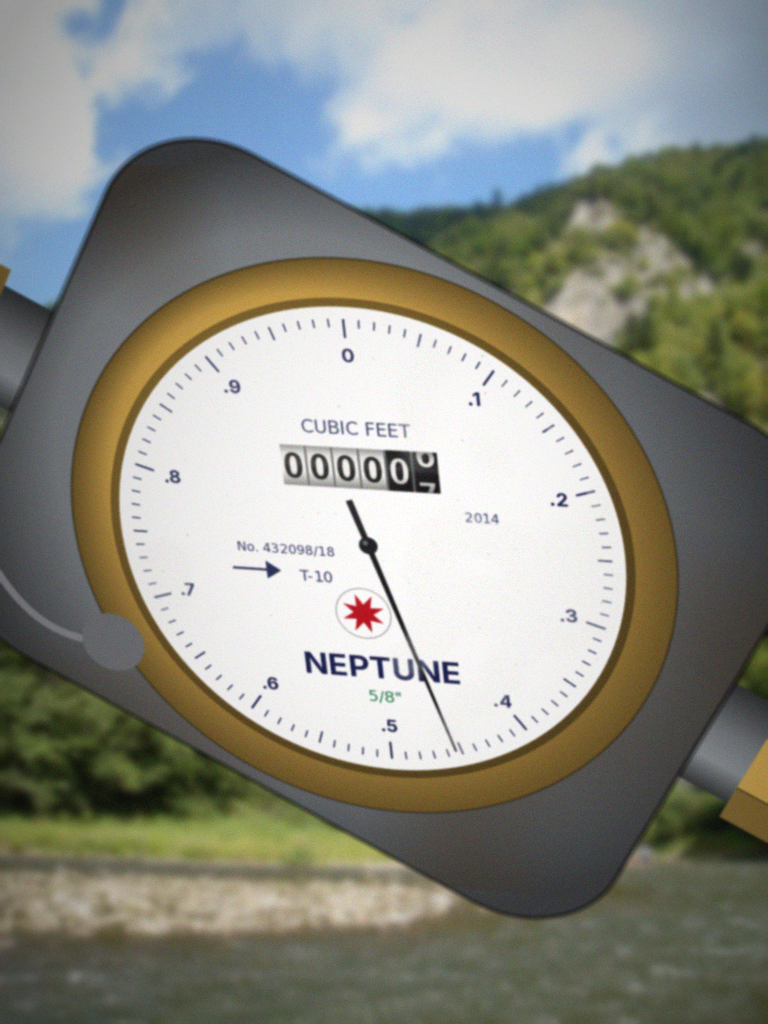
6.45 ft³
